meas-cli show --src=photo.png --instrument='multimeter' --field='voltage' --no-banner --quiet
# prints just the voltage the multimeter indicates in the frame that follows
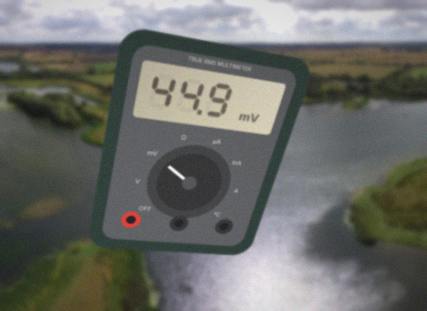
44.9 mV
